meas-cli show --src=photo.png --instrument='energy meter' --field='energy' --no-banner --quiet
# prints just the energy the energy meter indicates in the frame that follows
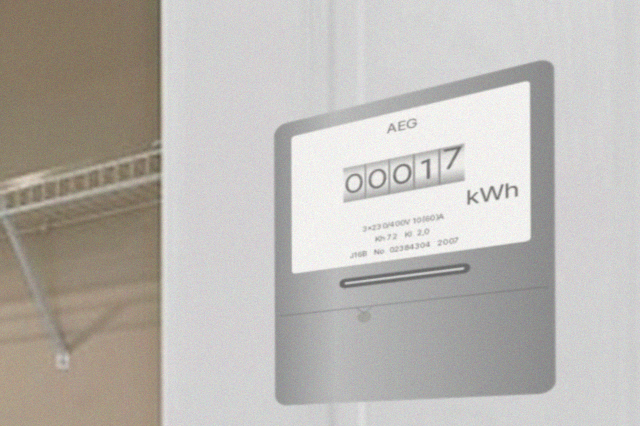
17 kWh
